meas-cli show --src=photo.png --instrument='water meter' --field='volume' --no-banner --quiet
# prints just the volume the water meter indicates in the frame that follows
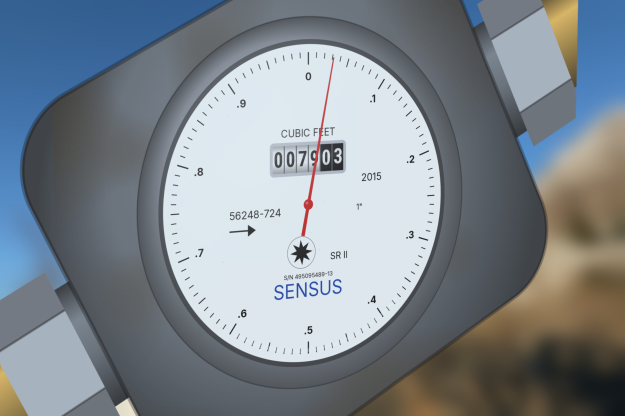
7903.03 ft³
